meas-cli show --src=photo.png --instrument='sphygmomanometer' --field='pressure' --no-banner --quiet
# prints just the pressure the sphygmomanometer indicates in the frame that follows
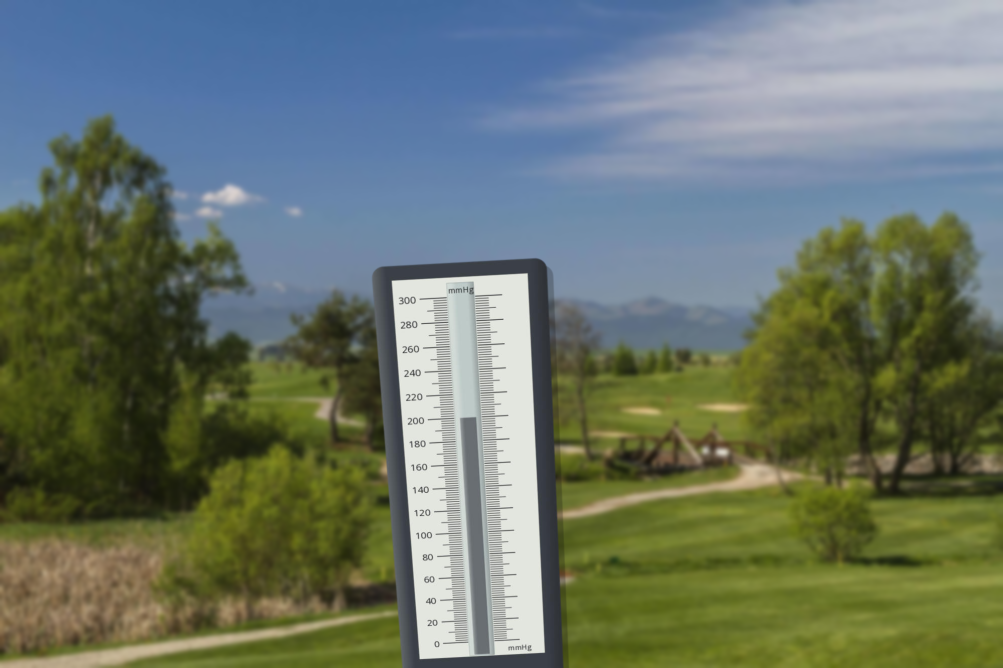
200 mmHg
